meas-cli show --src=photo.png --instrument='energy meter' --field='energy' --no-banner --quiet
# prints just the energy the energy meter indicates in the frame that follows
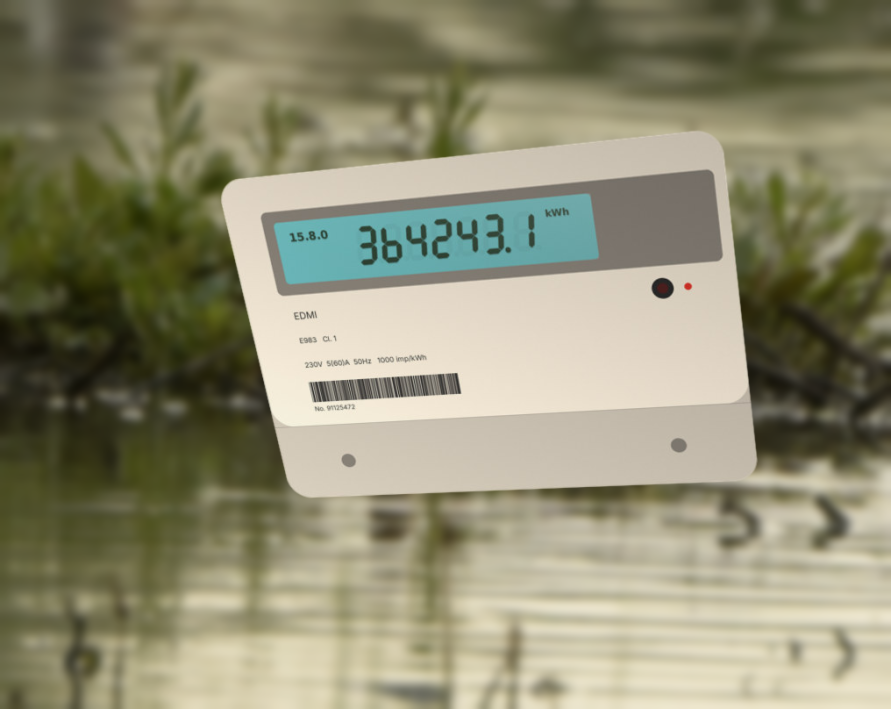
364243.1 kWh
